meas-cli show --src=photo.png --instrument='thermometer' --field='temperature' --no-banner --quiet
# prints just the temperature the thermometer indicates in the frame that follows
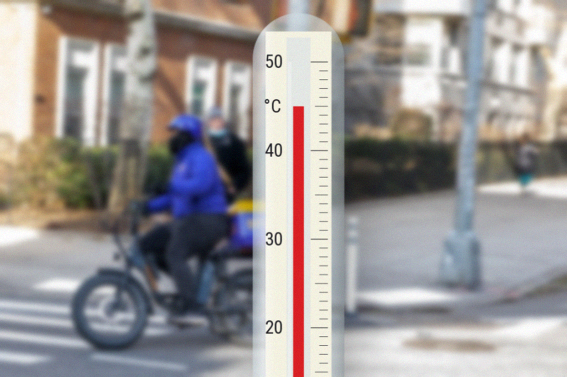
45 °C
